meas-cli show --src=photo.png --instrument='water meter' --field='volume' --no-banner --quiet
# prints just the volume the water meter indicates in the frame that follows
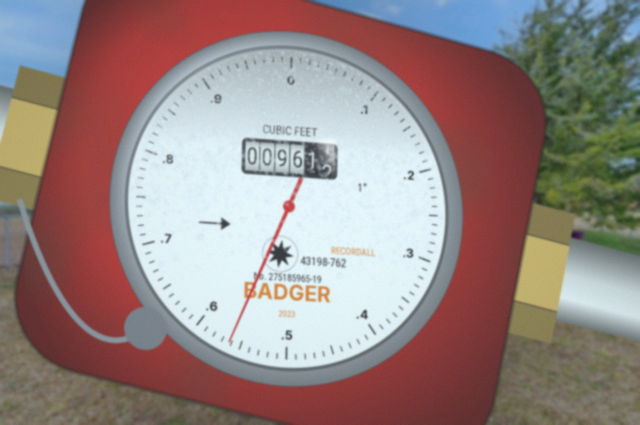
9611.56 ft³
